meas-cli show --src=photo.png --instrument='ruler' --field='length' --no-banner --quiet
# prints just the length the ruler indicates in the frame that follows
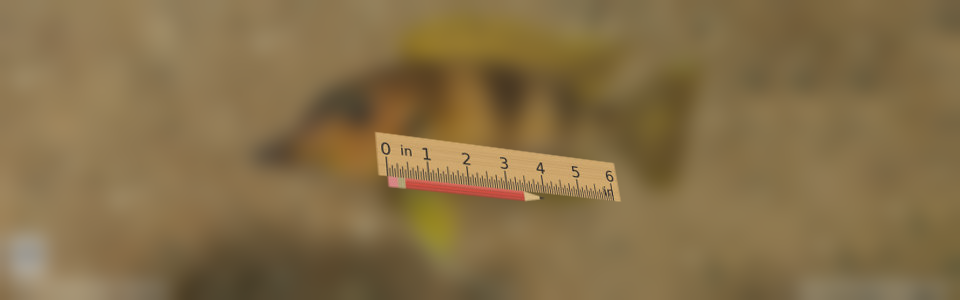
4 in
